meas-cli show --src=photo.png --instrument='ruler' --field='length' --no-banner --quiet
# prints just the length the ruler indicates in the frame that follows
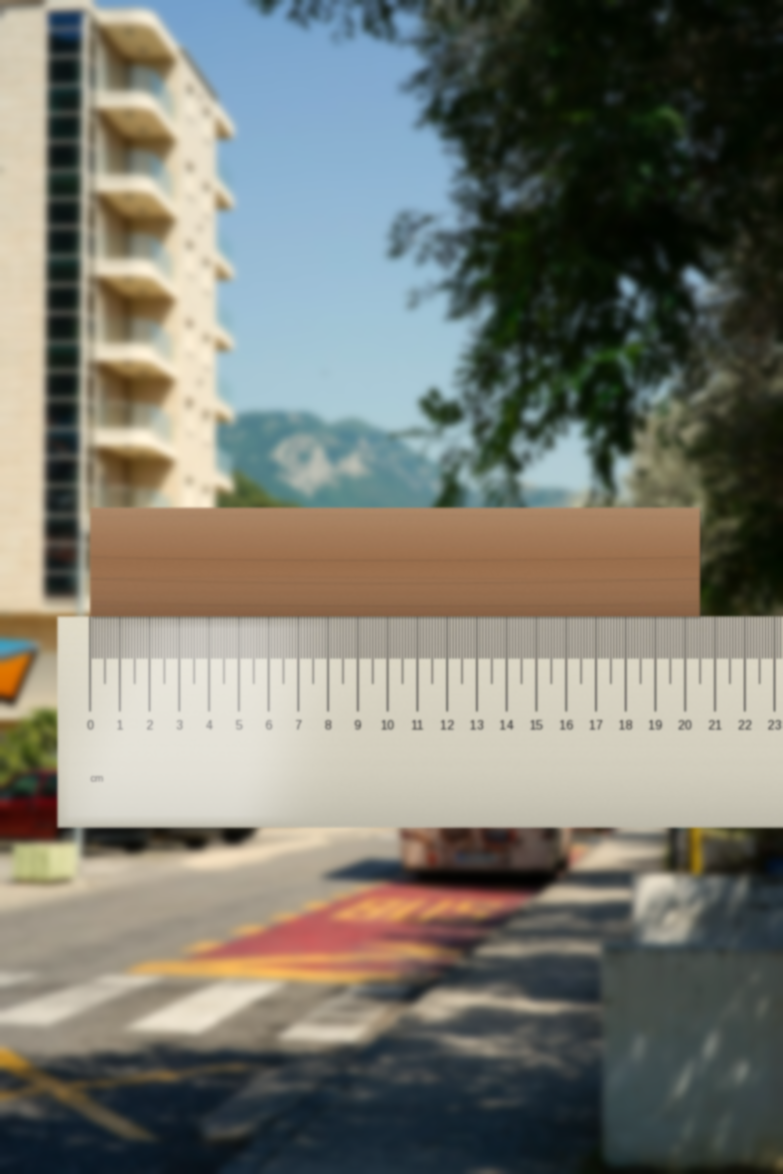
20.5 cm
